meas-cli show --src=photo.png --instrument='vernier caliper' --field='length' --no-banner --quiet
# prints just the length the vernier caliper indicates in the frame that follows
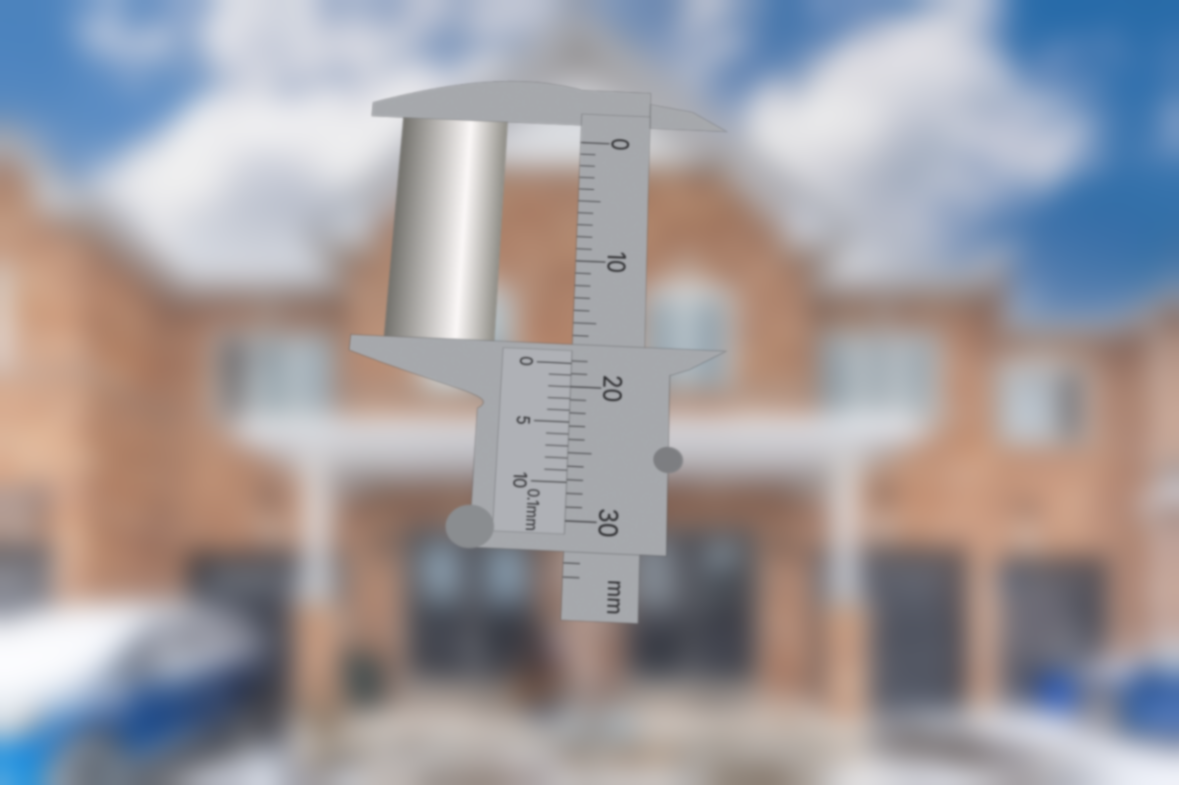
18.2 mm
